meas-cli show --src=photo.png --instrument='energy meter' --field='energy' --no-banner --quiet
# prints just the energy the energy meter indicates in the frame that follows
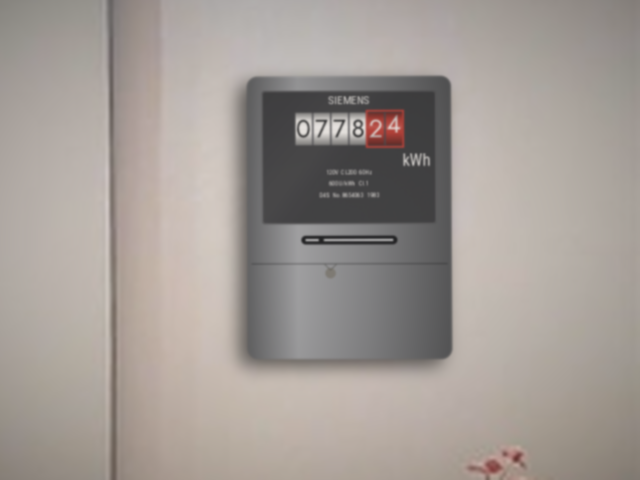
778.24 kWh
